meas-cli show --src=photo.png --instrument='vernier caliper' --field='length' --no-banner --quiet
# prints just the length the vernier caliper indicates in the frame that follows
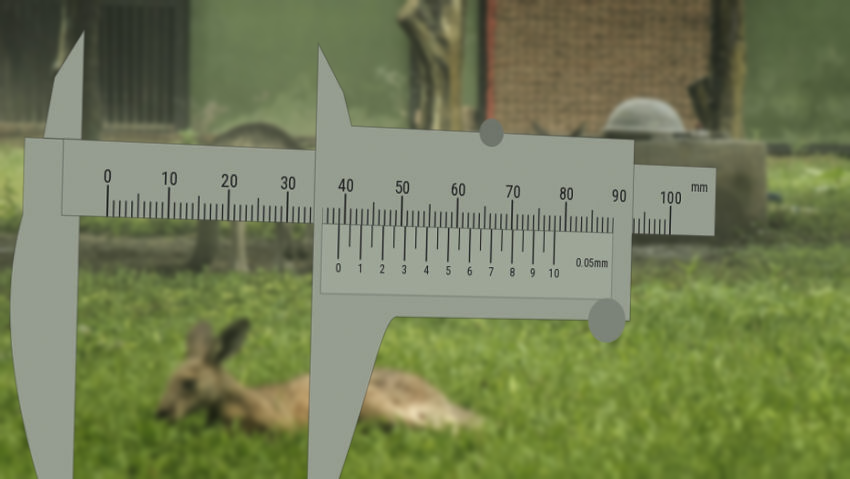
39.0 mm
